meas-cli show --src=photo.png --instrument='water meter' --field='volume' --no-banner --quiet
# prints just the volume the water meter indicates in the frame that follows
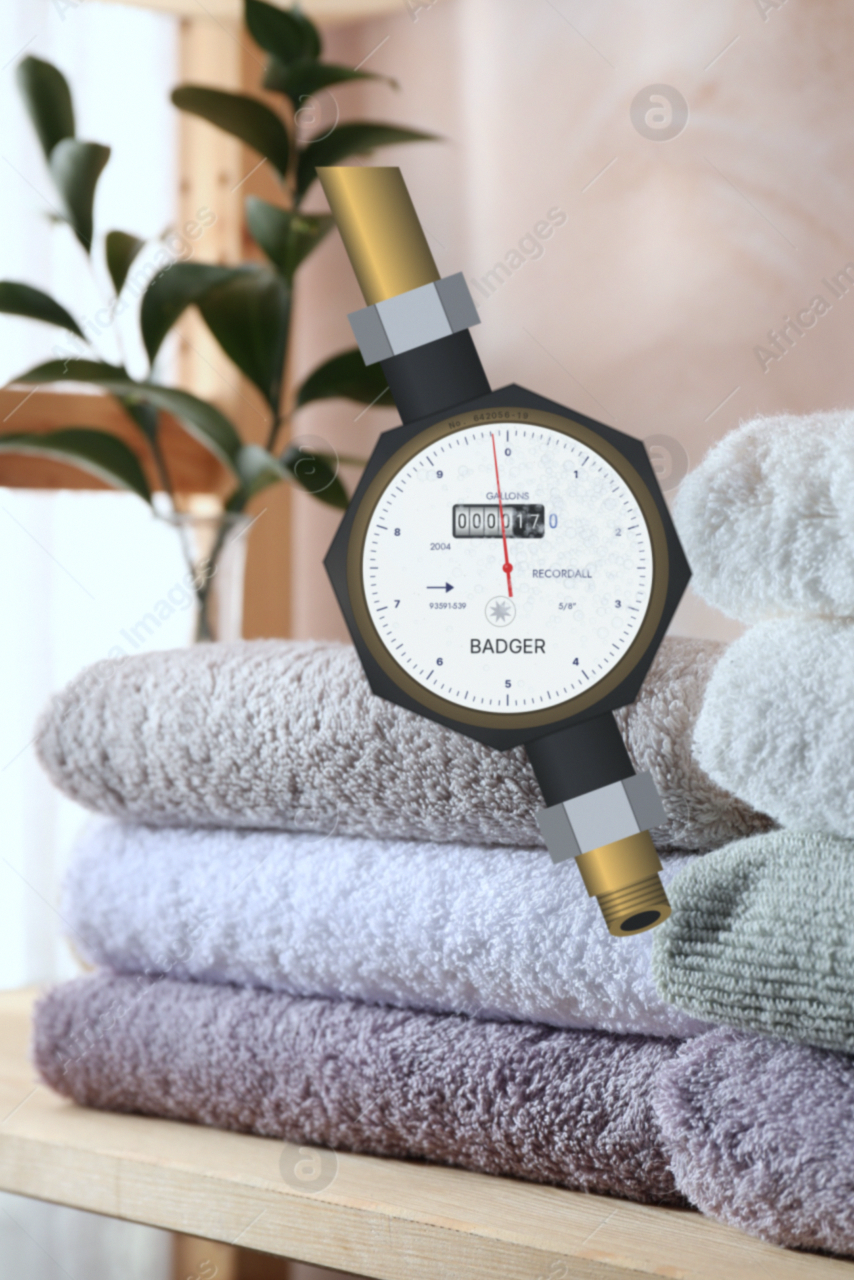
169.8 gal
